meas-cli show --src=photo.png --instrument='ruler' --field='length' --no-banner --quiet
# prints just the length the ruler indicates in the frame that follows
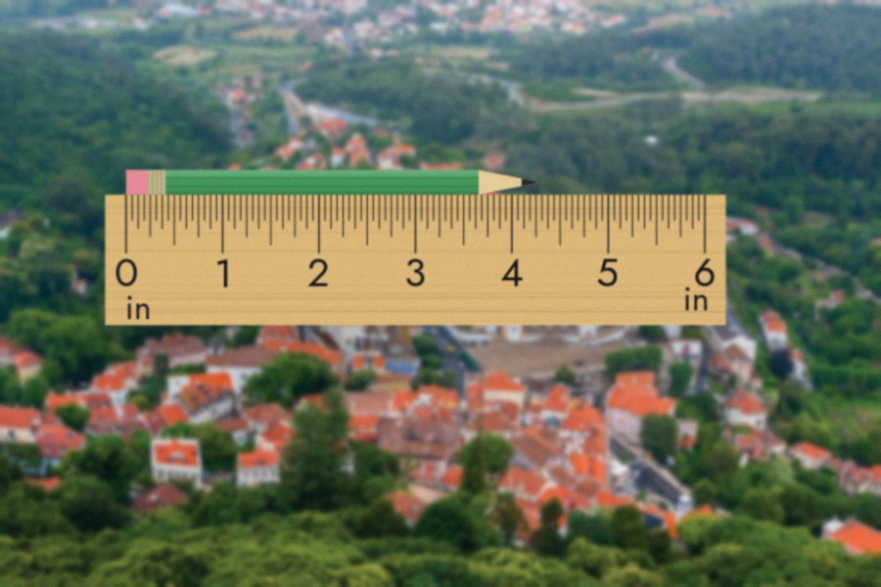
4.25 in
